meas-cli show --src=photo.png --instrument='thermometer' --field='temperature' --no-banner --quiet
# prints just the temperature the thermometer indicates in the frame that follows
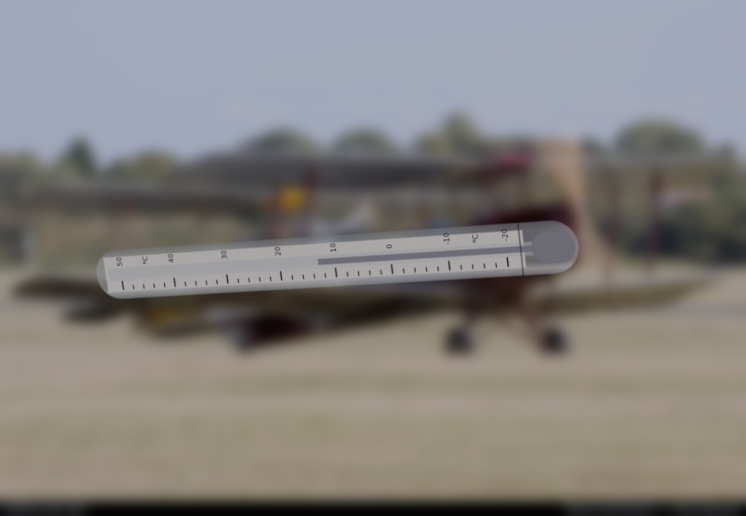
13 °C
